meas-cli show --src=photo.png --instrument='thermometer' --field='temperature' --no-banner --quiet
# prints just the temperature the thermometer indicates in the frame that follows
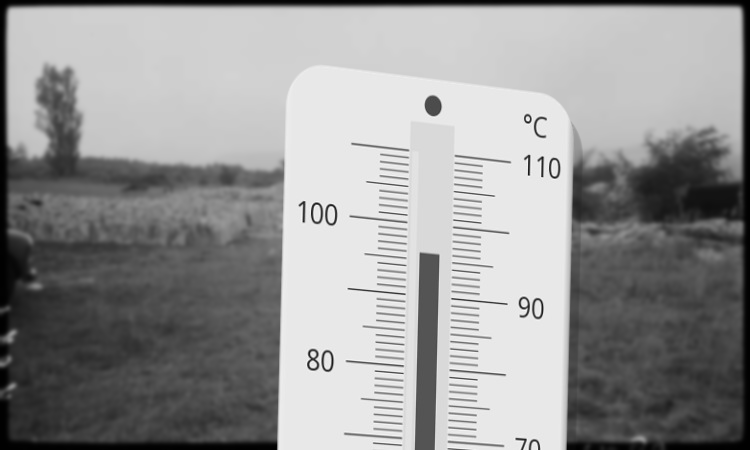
96 °C
